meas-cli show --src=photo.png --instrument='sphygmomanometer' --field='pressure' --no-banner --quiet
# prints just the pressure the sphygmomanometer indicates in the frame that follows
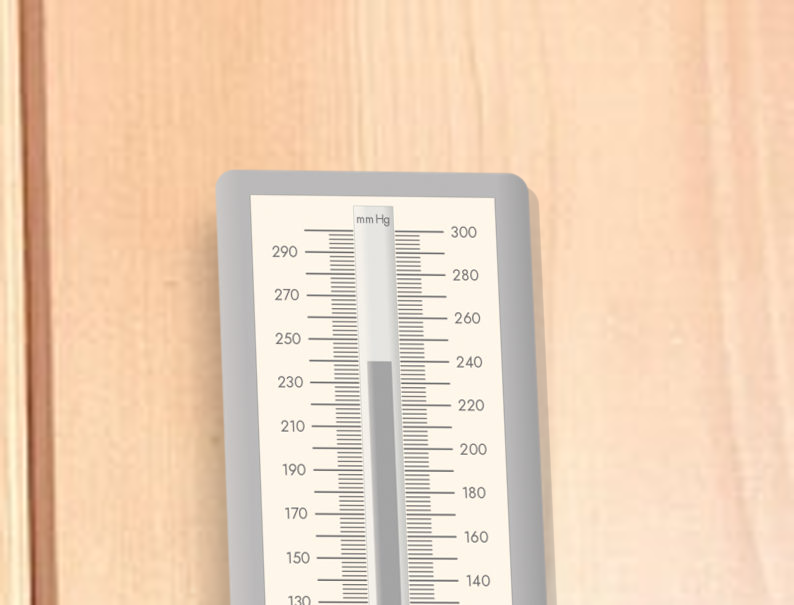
240 mmHg
